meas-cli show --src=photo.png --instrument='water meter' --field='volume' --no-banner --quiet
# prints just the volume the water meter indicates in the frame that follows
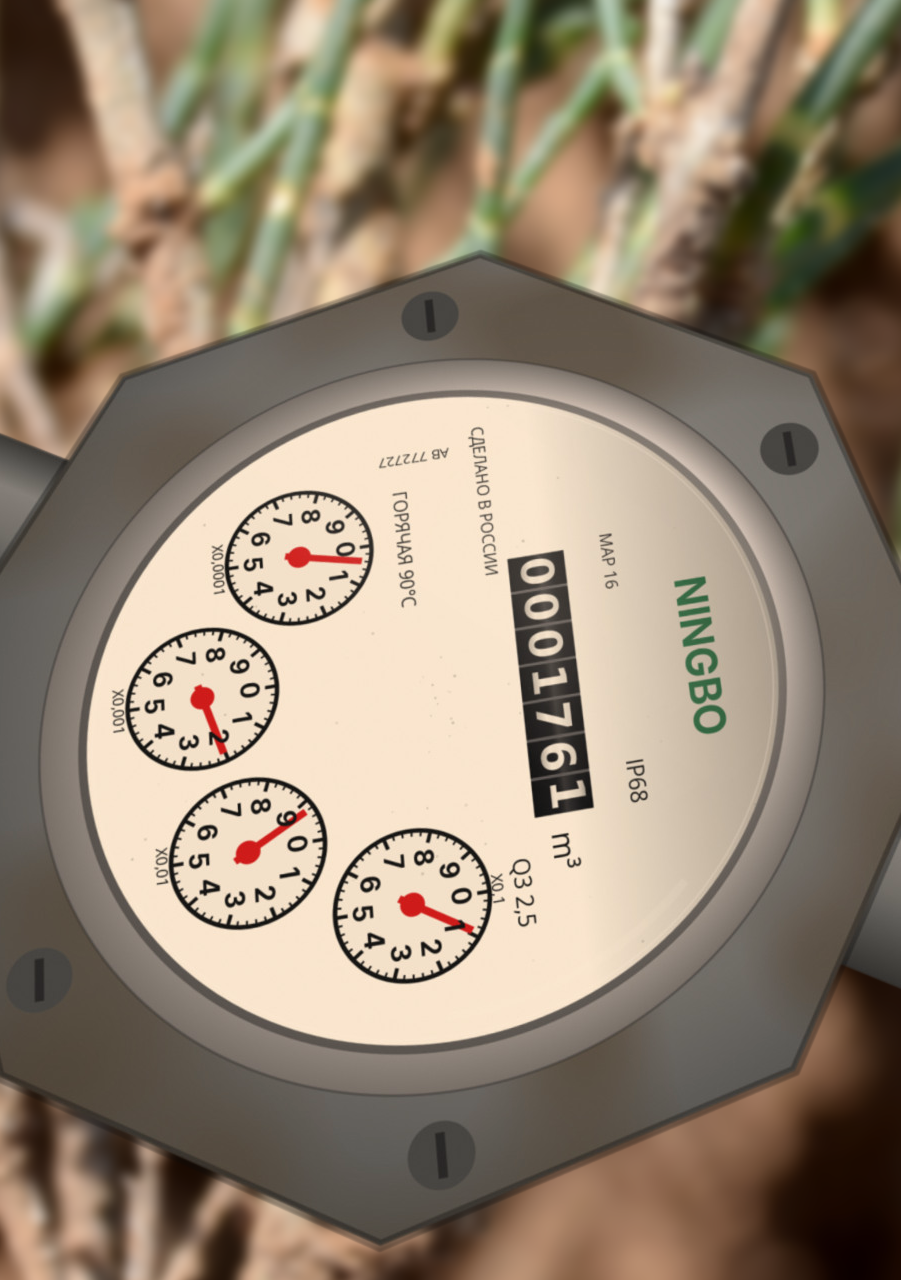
1761.0920 m³
